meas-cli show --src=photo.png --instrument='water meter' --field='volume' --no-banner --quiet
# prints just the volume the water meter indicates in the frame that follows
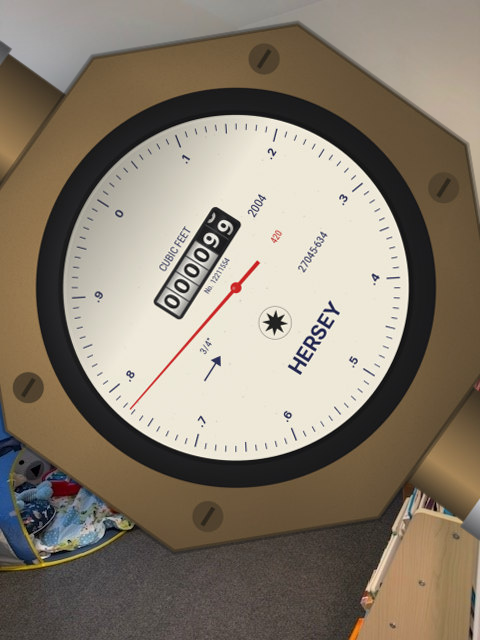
98.77 ft³
